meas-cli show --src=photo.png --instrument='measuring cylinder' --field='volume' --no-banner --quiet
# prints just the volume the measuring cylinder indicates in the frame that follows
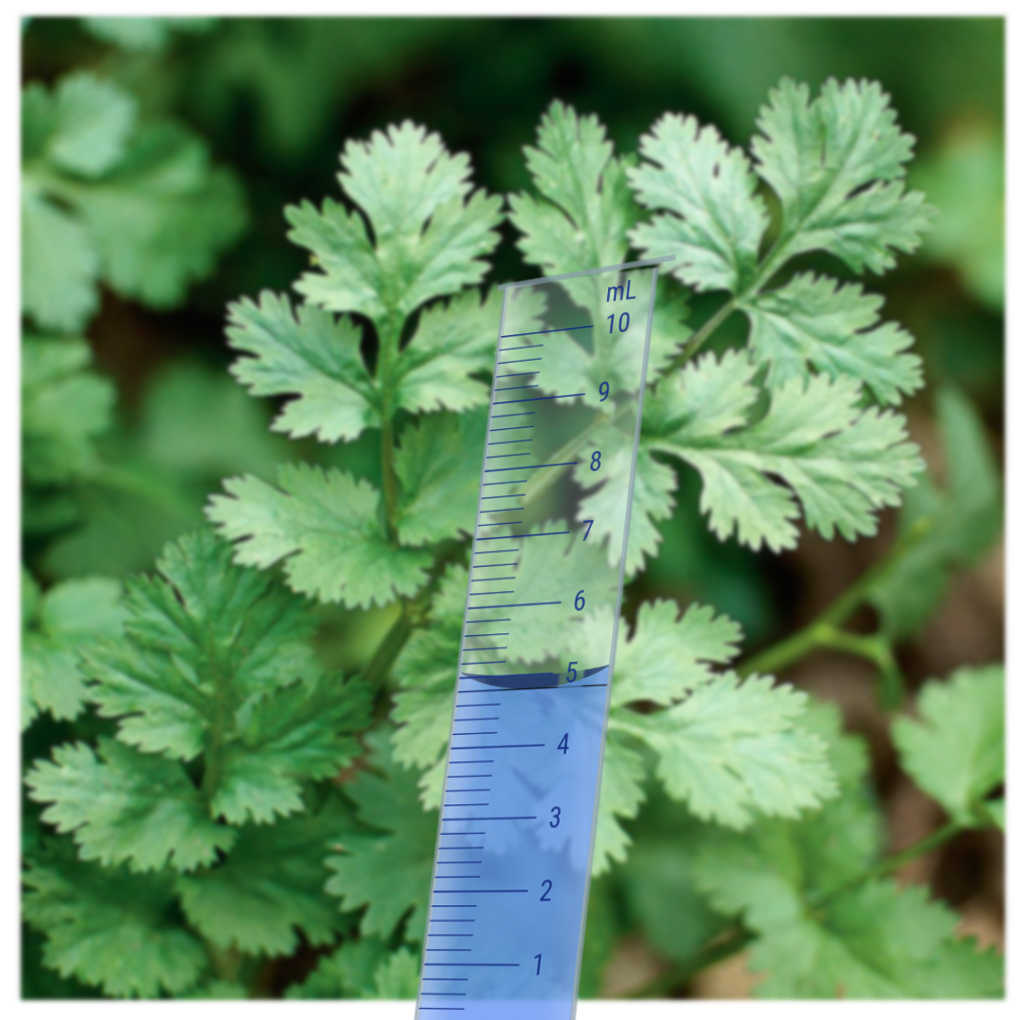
4.8 mL
